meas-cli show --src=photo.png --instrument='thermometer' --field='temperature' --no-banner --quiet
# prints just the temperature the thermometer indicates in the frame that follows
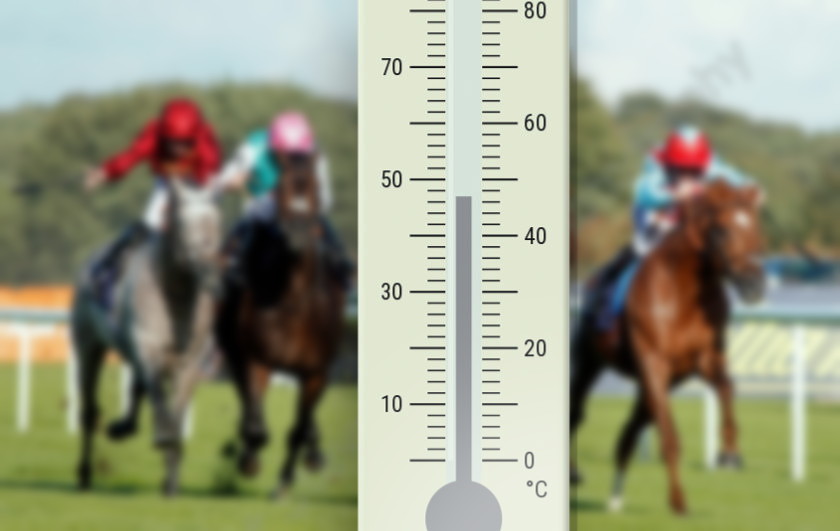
47 °C
